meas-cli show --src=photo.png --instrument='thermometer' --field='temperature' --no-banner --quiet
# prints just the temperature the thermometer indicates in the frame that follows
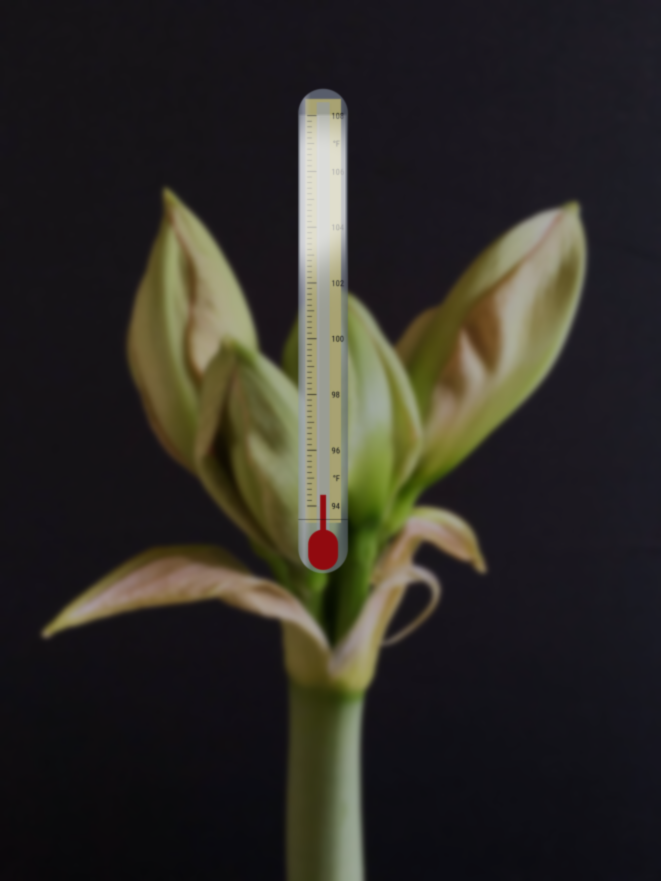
94.4 °F
